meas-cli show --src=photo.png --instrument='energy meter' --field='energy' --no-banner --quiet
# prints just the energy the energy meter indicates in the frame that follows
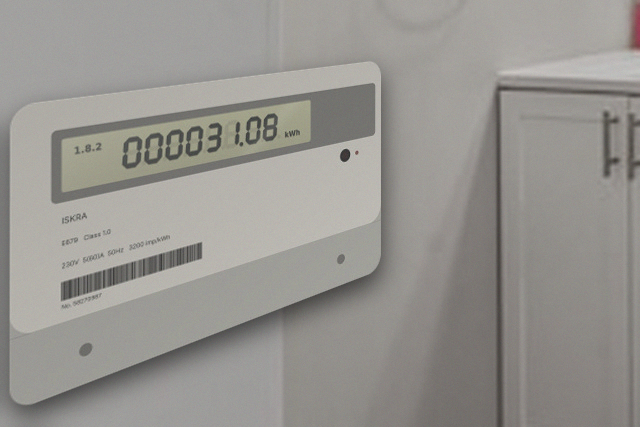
31.08 kWh
